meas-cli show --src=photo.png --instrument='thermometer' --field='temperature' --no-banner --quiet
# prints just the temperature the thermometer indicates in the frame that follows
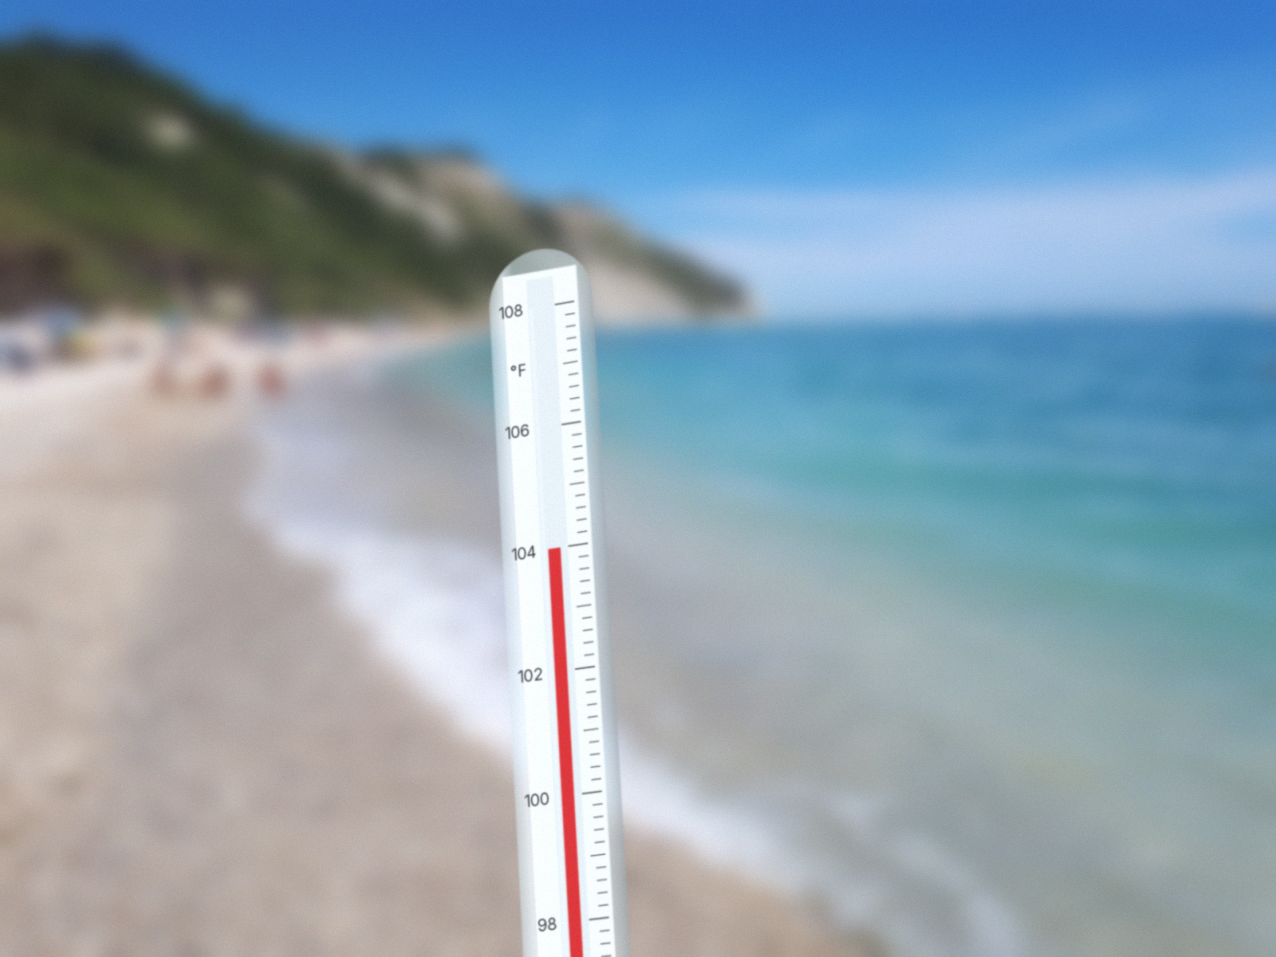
104 °F
